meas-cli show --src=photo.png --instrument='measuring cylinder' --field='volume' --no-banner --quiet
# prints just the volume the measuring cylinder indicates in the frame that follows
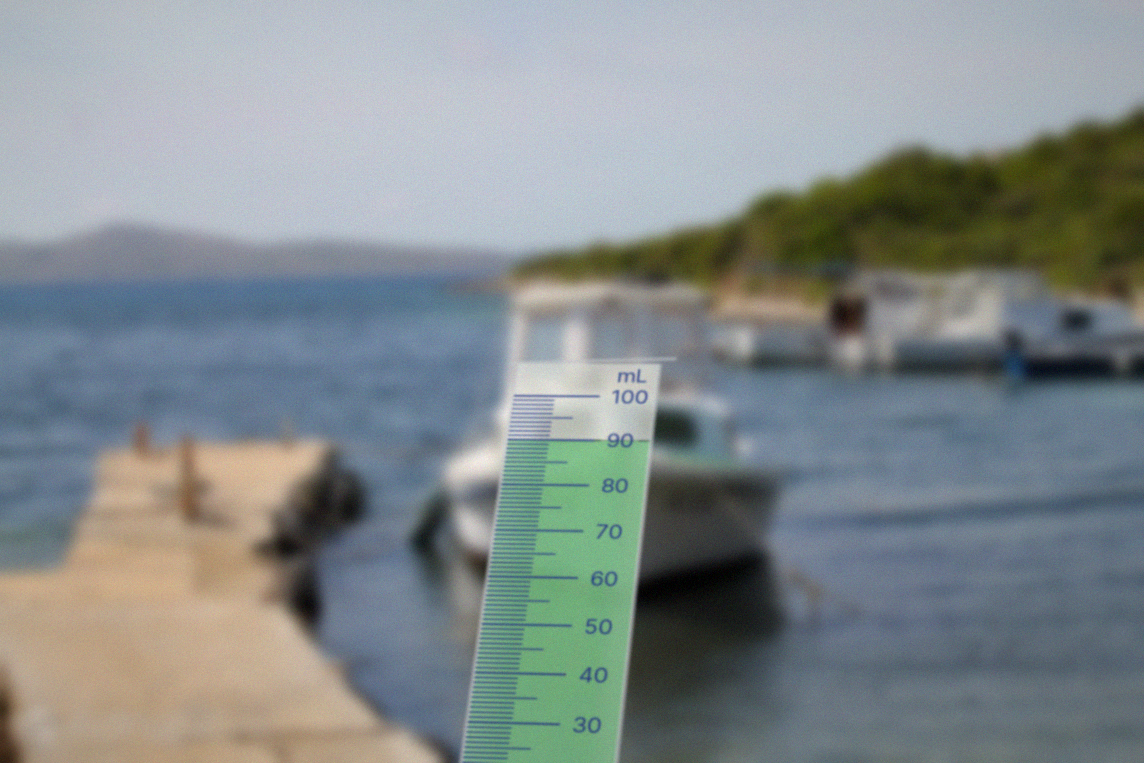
90 mL
